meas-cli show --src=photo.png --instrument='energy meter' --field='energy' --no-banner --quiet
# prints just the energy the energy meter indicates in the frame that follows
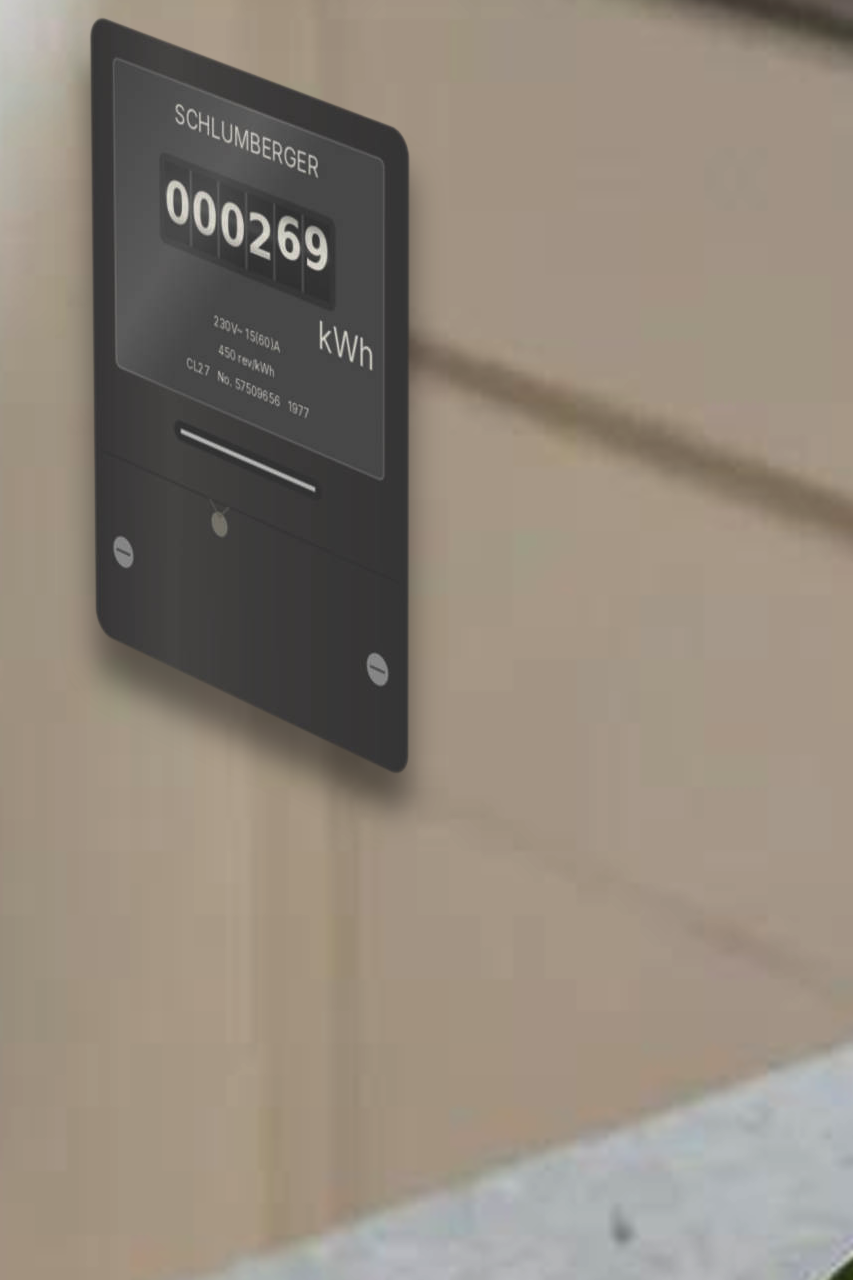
269 kWh
